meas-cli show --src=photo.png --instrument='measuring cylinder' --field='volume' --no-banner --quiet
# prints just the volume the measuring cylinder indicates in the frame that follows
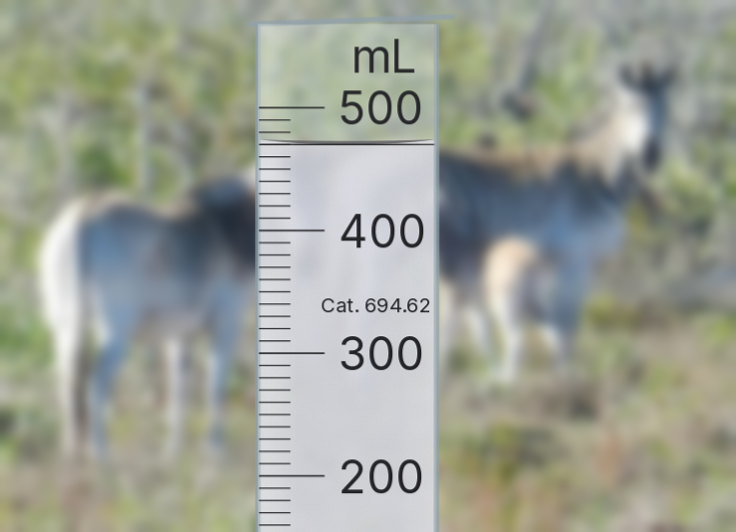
470 mL
